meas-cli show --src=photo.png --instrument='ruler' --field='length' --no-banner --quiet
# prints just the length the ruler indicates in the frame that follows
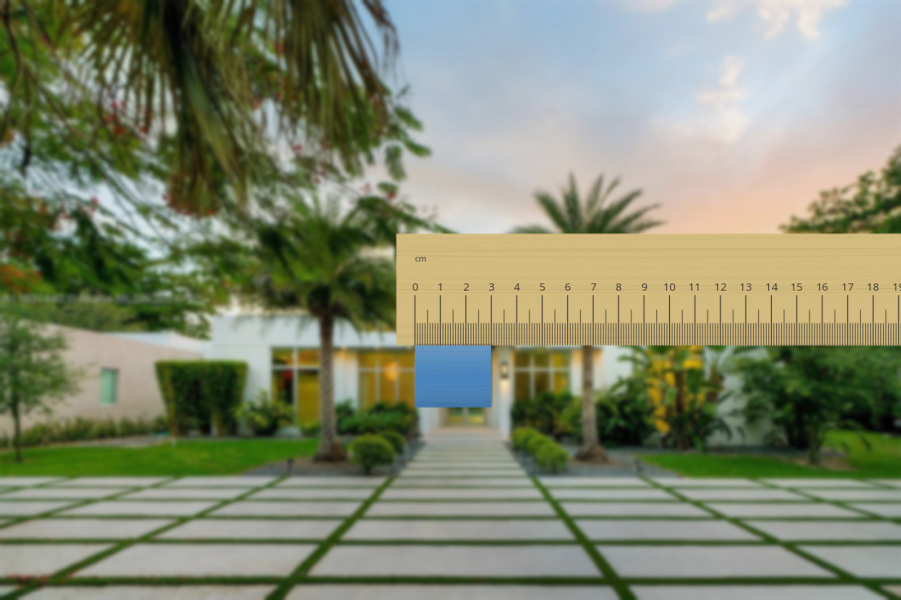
3 cm
